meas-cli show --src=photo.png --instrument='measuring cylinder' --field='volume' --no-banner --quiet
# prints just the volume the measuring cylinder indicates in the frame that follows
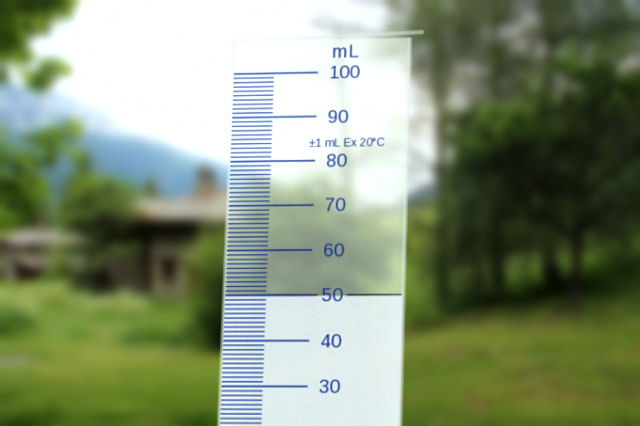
50 mL
